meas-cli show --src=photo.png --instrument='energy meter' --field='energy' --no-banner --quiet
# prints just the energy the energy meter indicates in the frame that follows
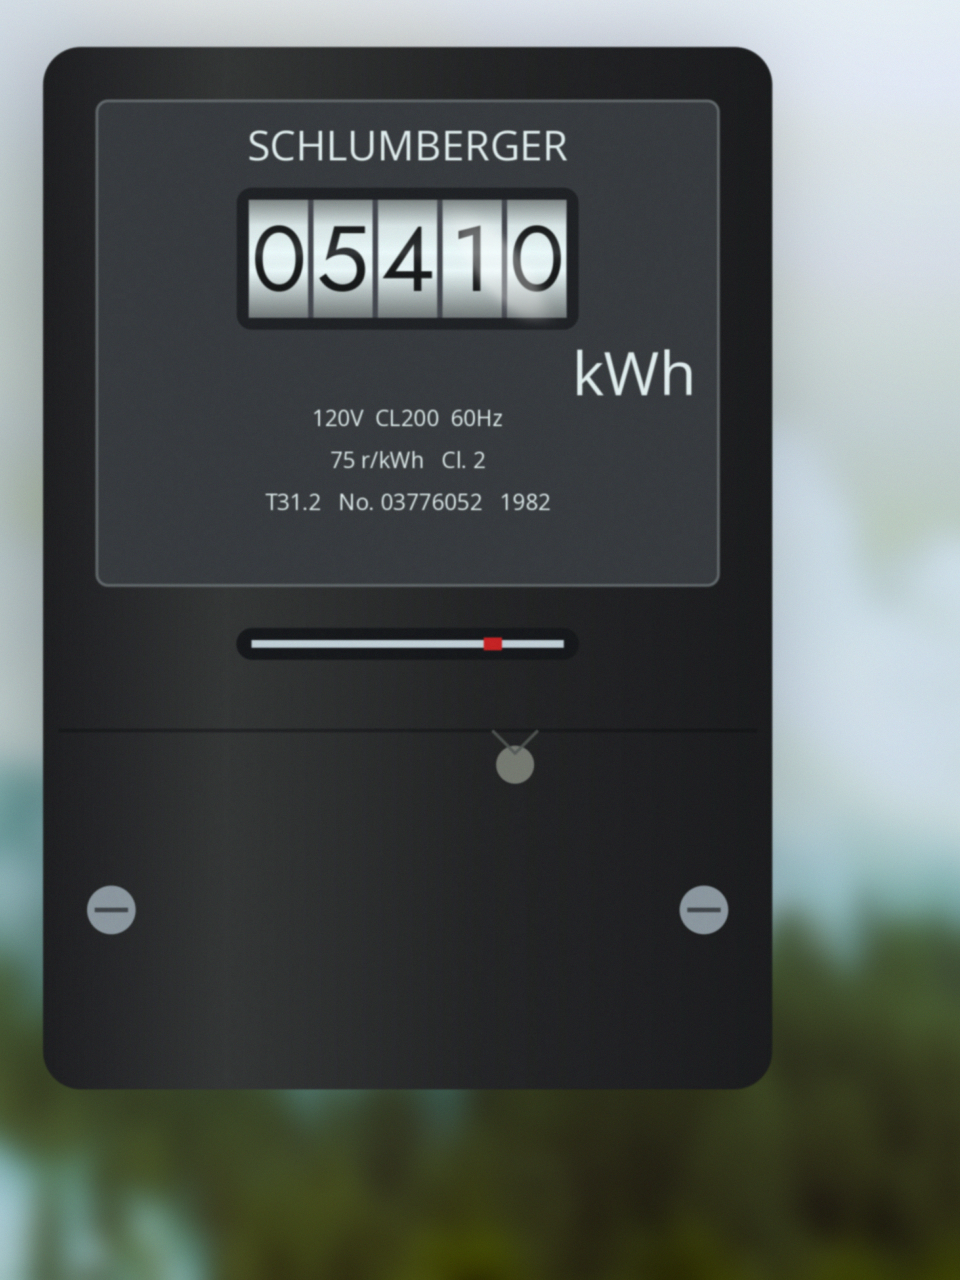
5410 kWh
